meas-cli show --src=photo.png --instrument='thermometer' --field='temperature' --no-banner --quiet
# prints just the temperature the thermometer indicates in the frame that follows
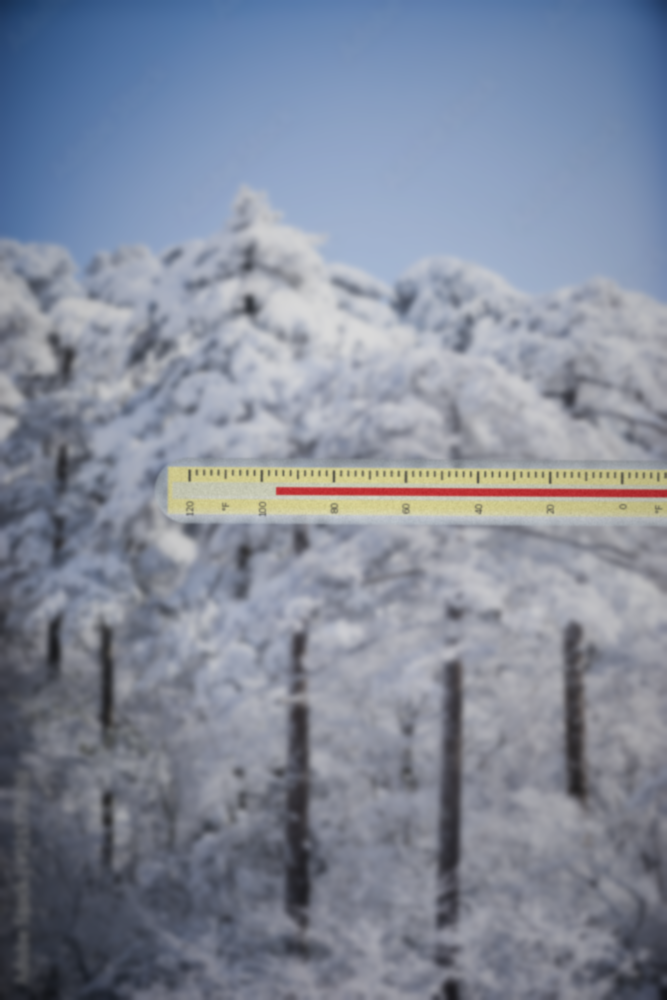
96 °F
